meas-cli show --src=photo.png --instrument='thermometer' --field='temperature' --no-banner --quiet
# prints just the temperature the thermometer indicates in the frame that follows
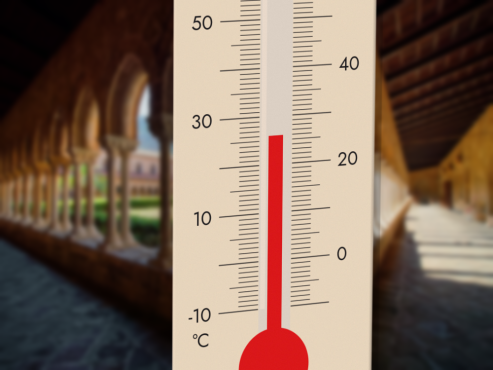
26 °C
